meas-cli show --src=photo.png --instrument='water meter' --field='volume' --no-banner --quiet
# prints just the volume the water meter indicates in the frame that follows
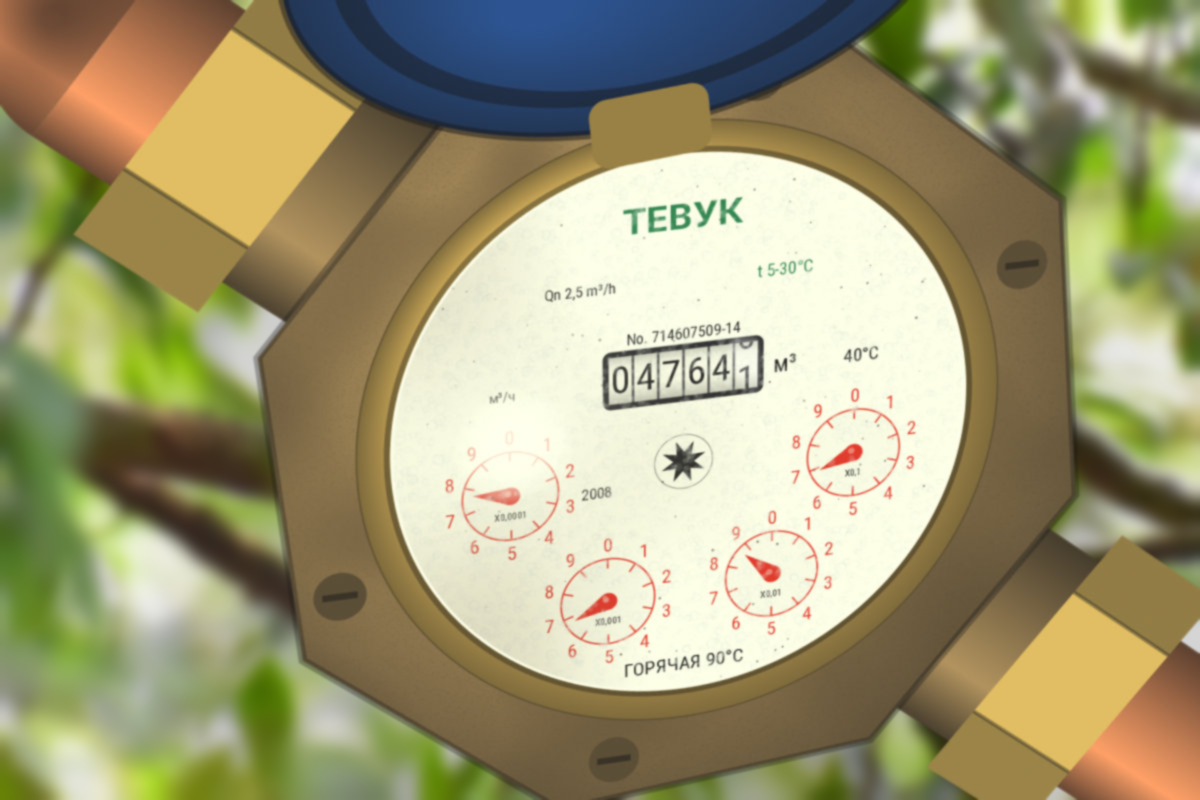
47640.6867 m³
